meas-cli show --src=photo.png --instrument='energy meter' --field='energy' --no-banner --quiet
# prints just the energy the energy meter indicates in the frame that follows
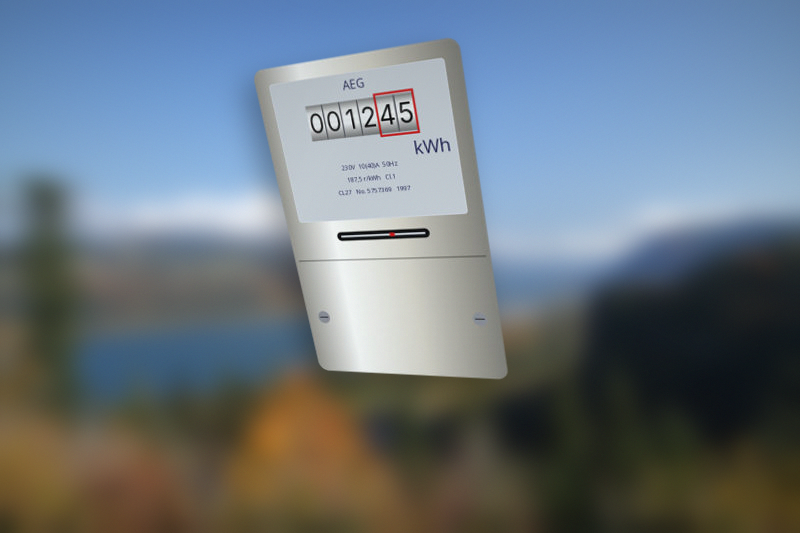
12.45 kWh
